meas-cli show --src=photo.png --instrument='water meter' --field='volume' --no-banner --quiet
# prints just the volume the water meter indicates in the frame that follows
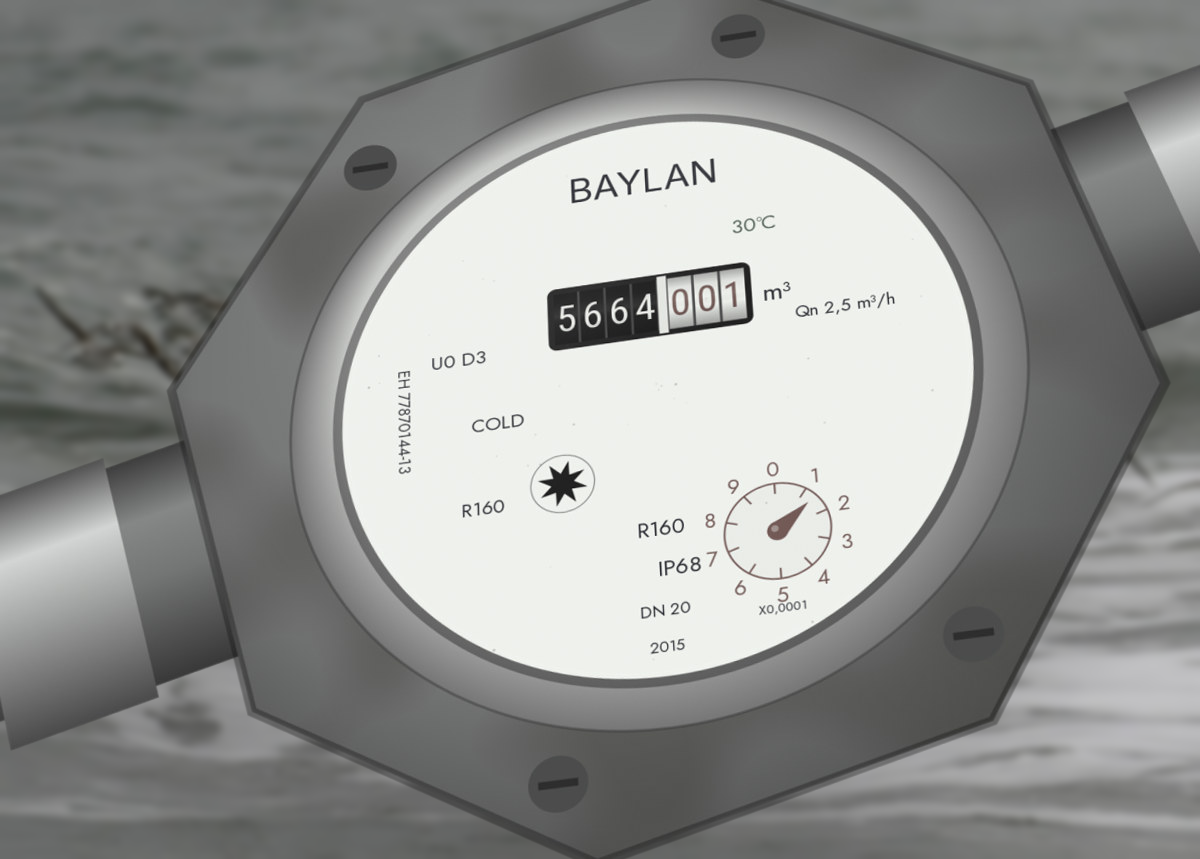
5664.0011 m³
